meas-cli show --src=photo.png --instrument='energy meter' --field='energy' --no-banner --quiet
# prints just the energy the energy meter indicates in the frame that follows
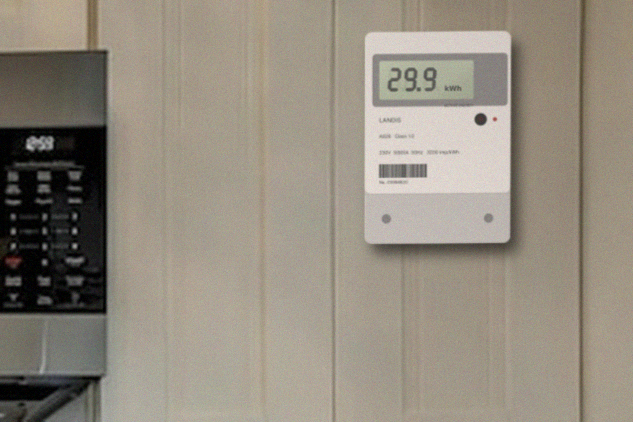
29.9 kWh
